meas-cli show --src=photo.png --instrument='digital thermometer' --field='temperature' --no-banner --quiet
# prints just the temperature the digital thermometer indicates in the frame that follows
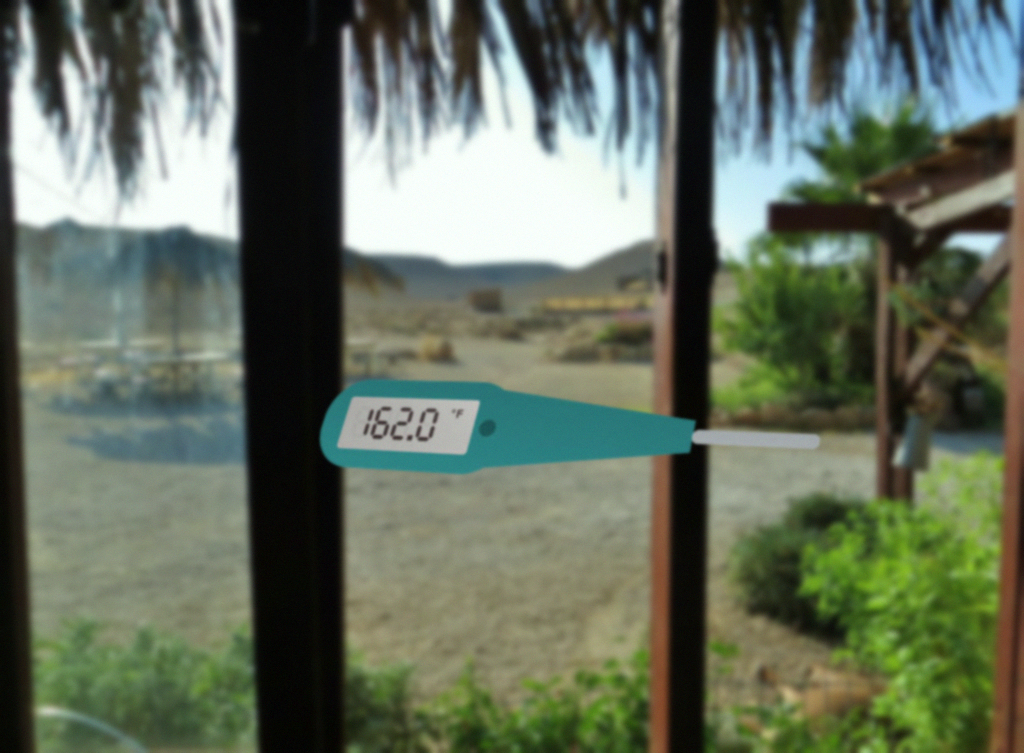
162.0 °F
